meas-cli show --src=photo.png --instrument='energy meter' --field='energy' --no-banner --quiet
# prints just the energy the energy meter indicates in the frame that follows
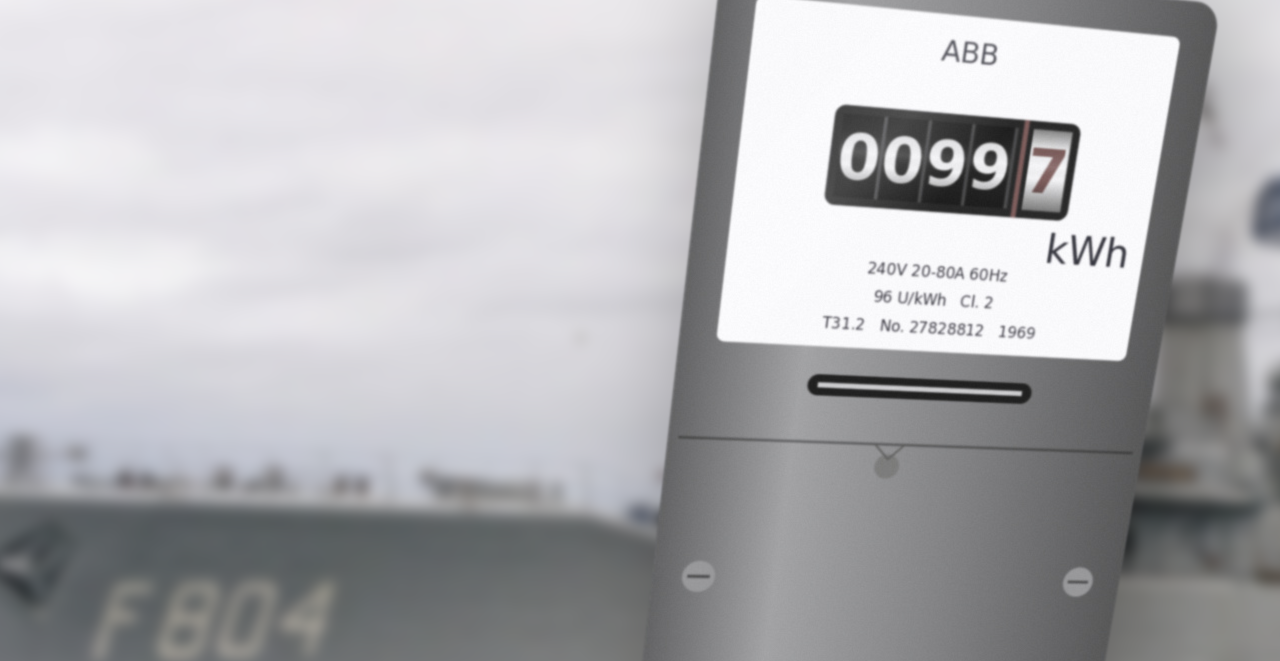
99.7 kWh
